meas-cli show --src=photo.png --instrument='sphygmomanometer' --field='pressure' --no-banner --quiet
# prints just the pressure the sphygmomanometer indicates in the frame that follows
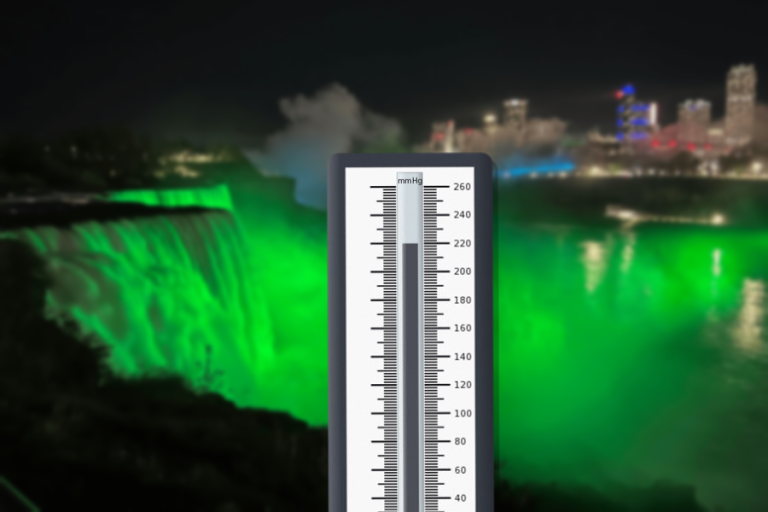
220 mmHg
